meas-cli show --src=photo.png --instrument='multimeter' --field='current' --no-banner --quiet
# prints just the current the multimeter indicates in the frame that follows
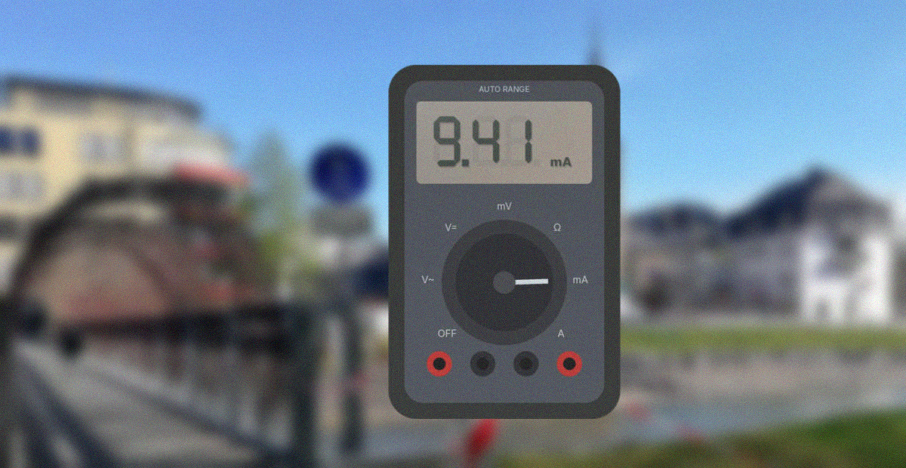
9.41 mA
